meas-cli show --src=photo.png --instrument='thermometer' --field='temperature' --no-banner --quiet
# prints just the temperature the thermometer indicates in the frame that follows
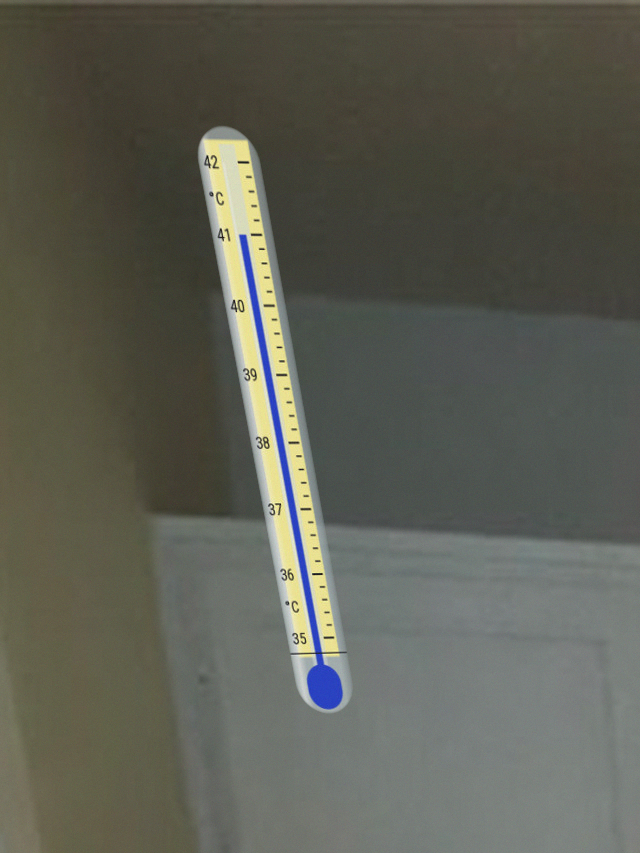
41 °C
